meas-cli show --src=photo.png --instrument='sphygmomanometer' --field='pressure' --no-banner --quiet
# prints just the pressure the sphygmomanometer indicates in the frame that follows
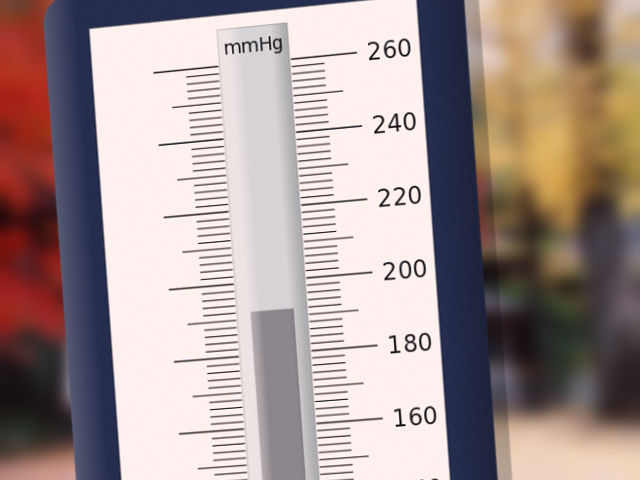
192 mmHg
